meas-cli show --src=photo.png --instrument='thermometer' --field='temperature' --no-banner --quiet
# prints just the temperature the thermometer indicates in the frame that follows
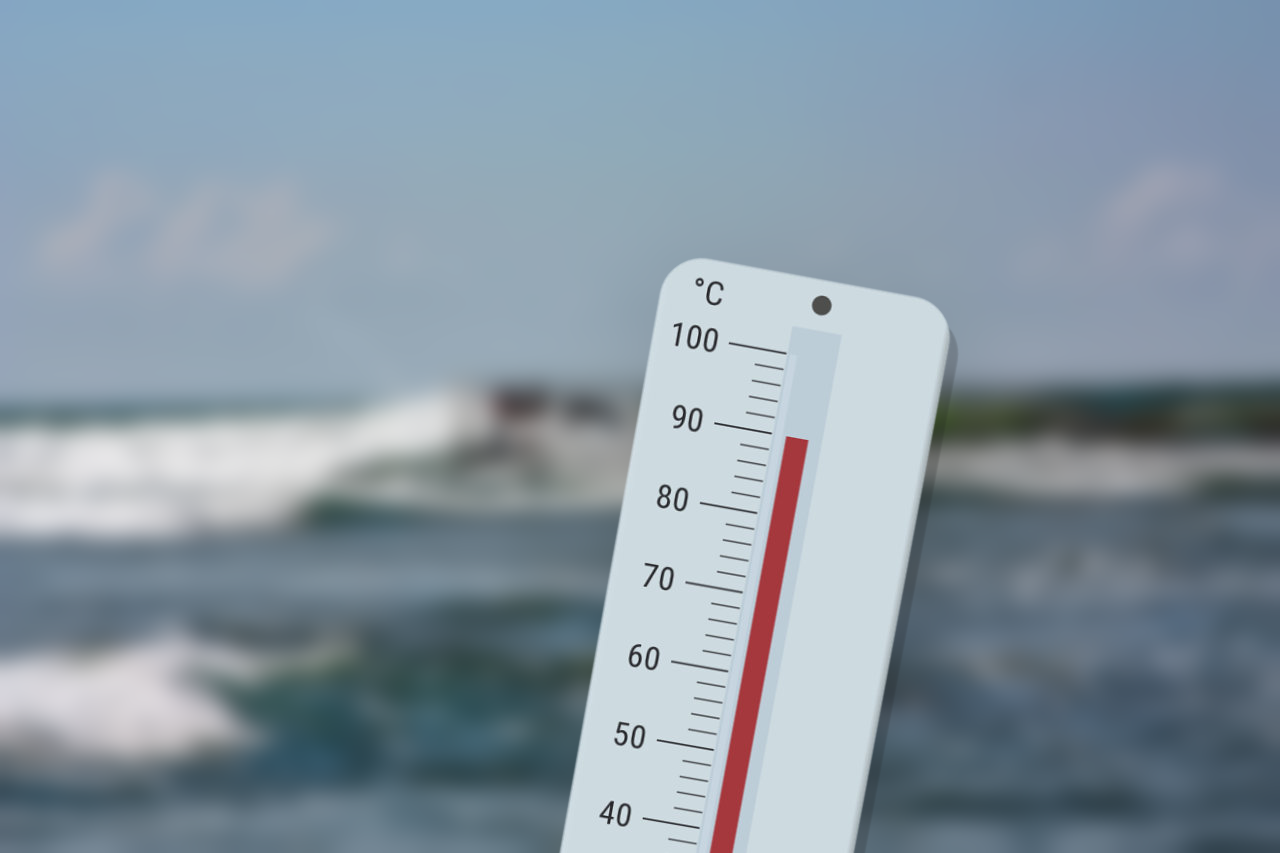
90 °C
